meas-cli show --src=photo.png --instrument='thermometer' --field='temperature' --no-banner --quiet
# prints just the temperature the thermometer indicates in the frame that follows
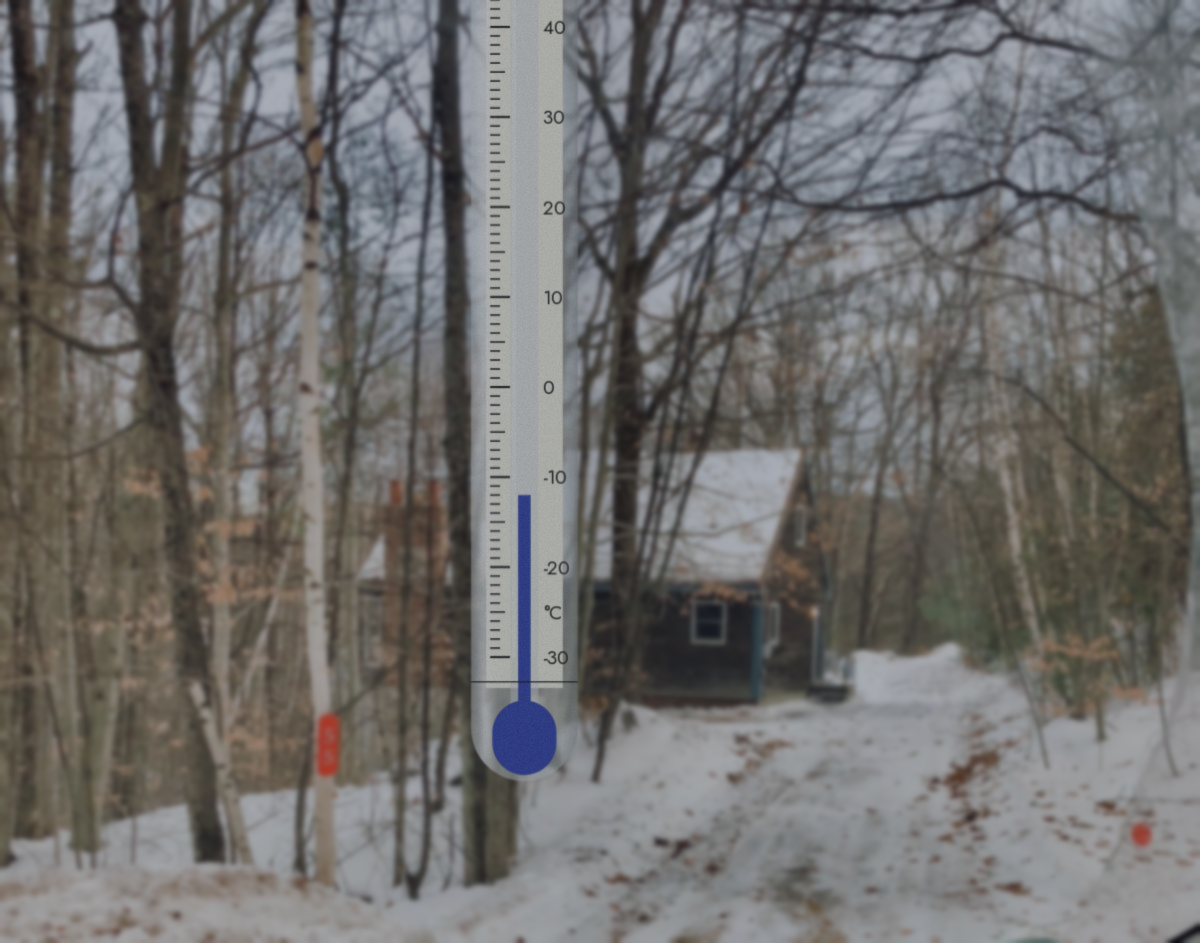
-12 °C
